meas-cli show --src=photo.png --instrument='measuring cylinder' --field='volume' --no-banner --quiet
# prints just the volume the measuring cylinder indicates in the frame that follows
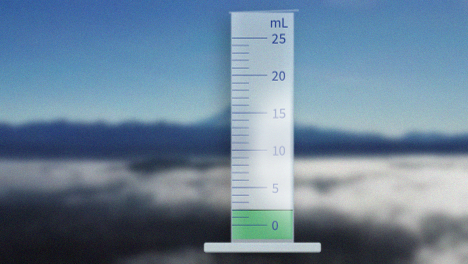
2 mL
